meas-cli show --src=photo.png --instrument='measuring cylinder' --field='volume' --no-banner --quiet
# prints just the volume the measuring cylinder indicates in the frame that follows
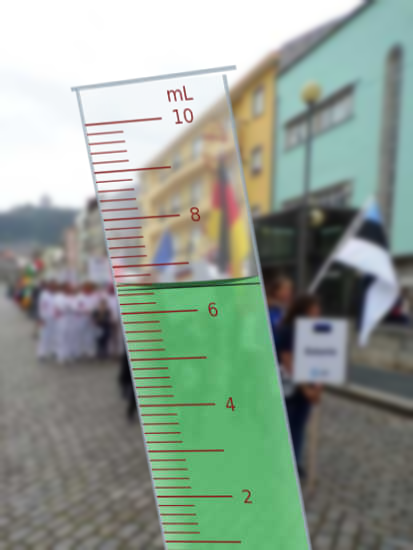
6.5 mL
